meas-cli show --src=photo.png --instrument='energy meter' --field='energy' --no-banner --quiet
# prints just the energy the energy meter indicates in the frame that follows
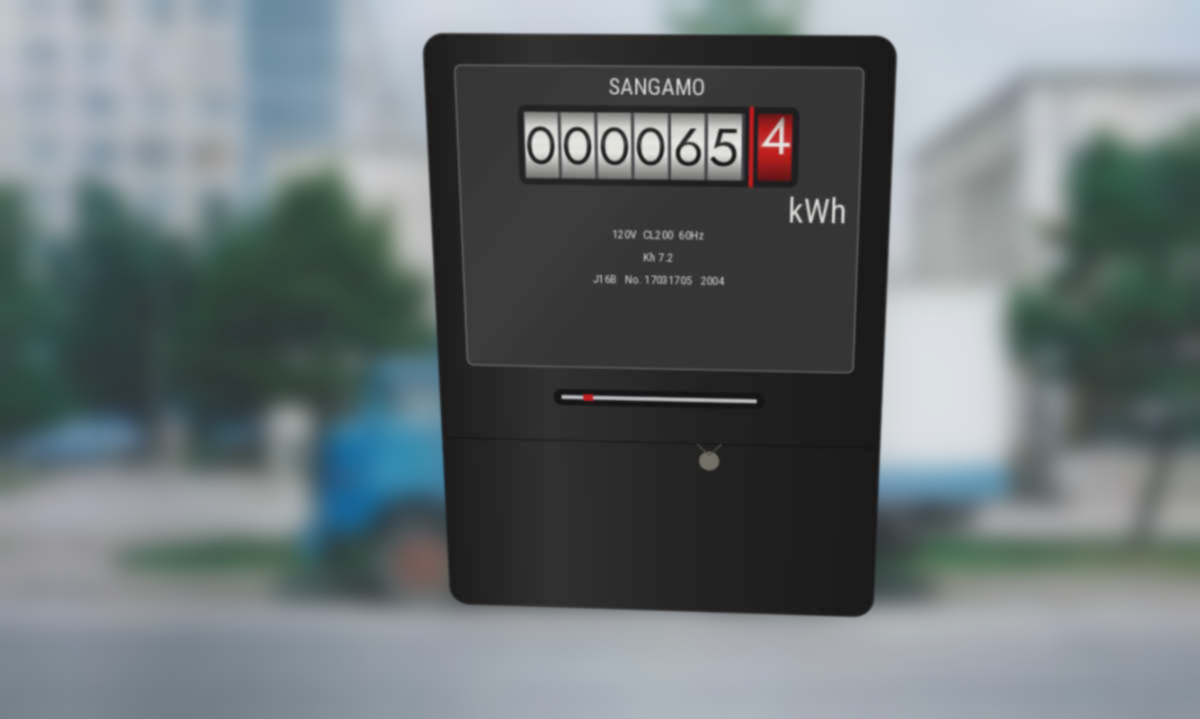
65.4 kWh
